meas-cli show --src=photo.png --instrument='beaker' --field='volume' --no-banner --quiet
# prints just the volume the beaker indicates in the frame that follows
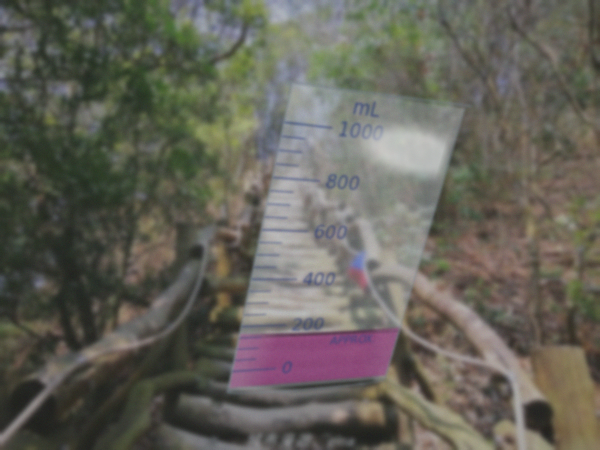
150 mL
